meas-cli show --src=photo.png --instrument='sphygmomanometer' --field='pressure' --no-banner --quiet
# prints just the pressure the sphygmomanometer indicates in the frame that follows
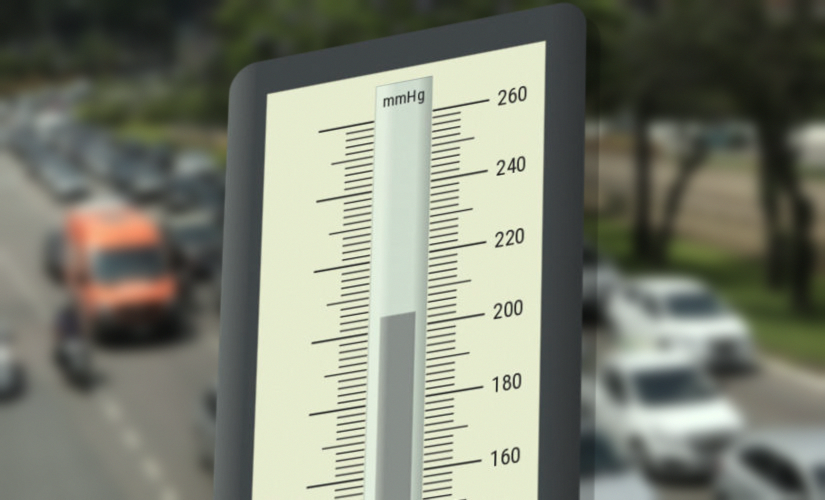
204 mmHg
